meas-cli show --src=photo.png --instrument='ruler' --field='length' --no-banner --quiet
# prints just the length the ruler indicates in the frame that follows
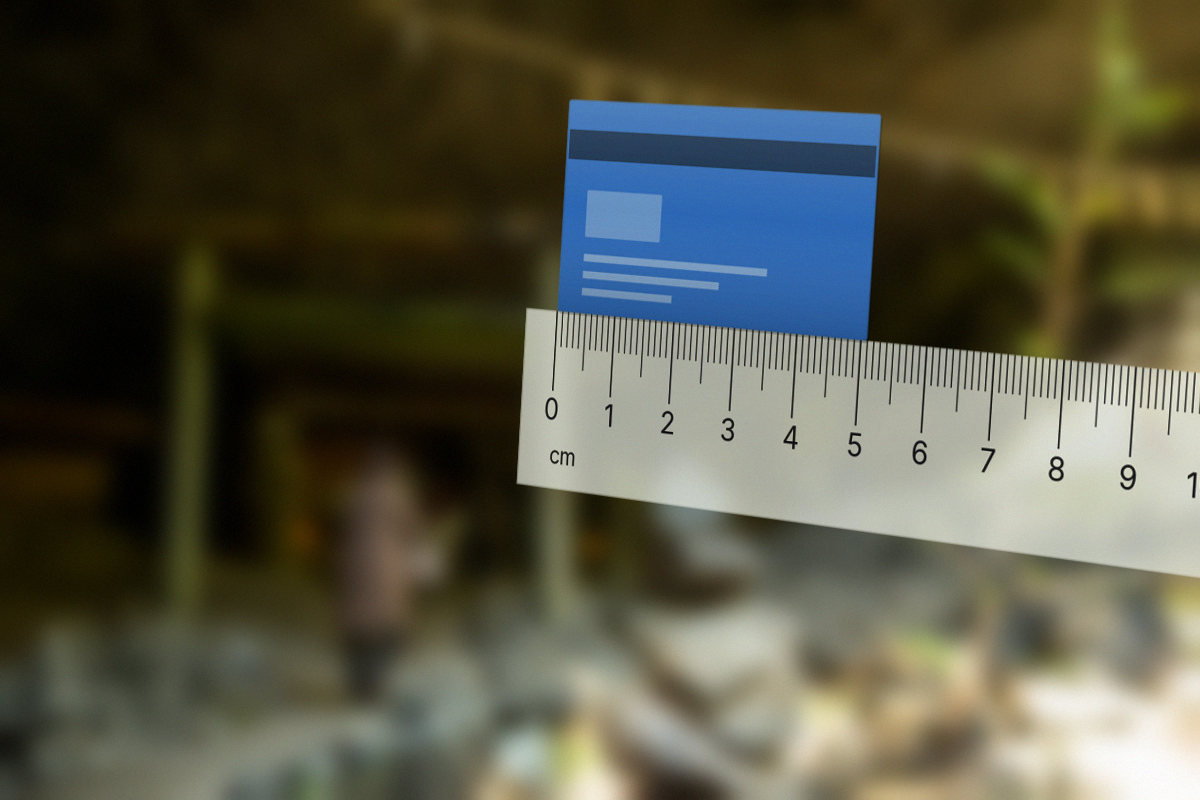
5.1 cm
